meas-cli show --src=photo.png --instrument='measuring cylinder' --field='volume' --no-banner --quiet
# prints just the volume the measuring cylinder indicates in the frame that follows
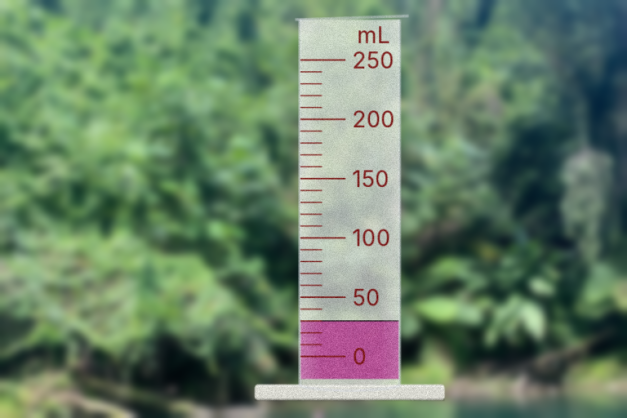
30 mL
